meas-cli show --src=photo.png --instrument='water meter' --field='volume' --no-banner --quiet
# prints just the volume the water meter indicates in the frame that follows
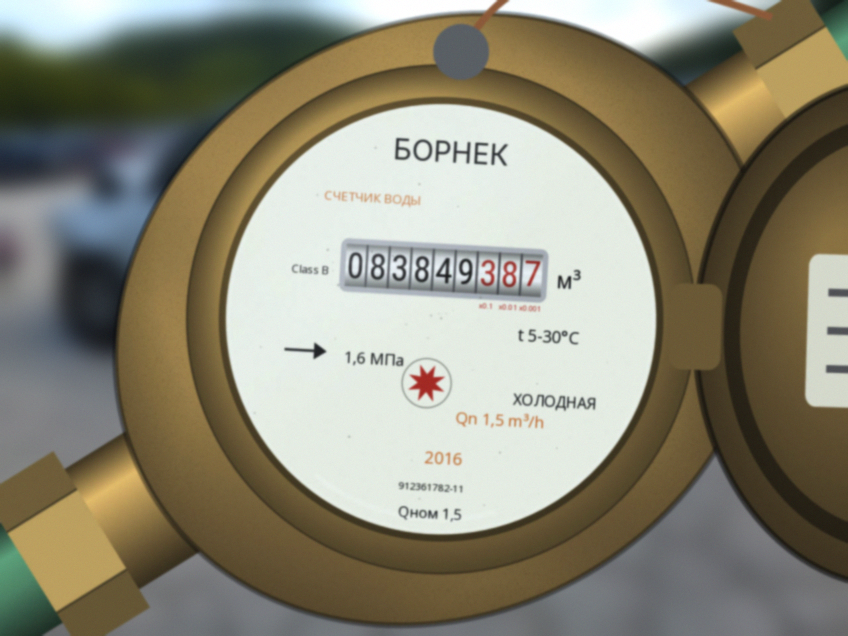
83849.387 m³
